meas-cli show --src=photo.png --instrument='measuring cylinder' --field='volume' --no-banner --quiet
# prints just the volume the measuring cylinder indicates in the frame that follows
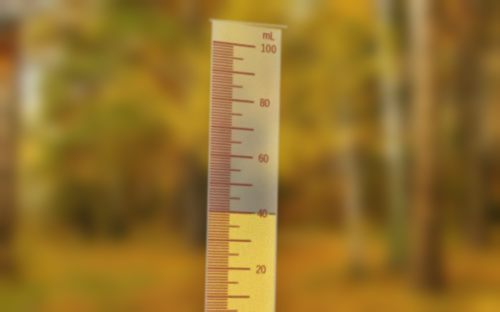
40 mL
